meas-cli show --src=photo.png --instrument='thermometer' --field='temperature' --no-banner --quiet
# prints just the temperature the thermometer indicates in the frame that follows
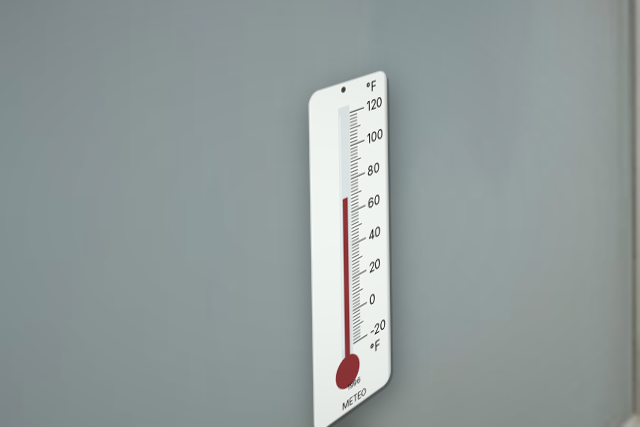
70 °F
